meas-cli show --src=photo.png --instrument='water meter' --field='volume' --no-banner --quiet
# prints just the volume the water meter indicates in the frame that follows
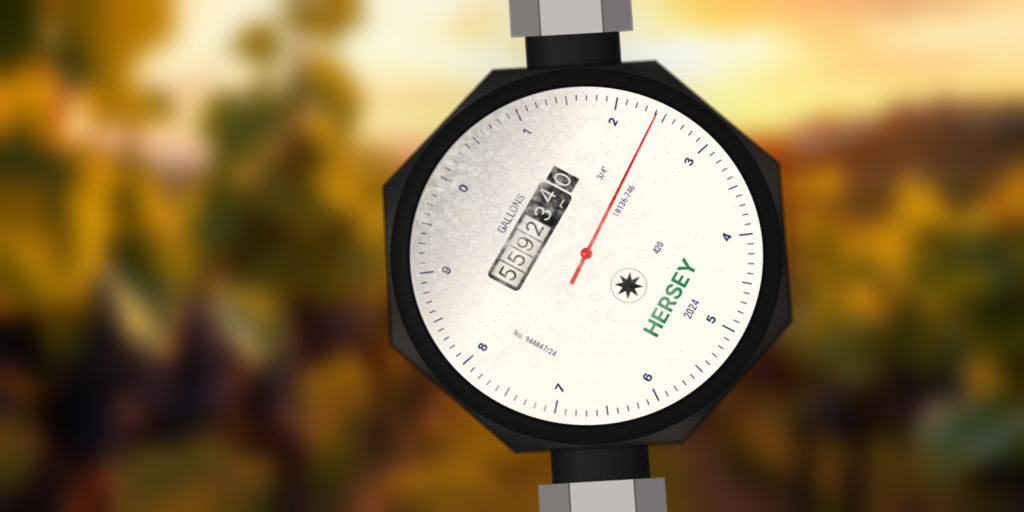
5592342.4 gal
